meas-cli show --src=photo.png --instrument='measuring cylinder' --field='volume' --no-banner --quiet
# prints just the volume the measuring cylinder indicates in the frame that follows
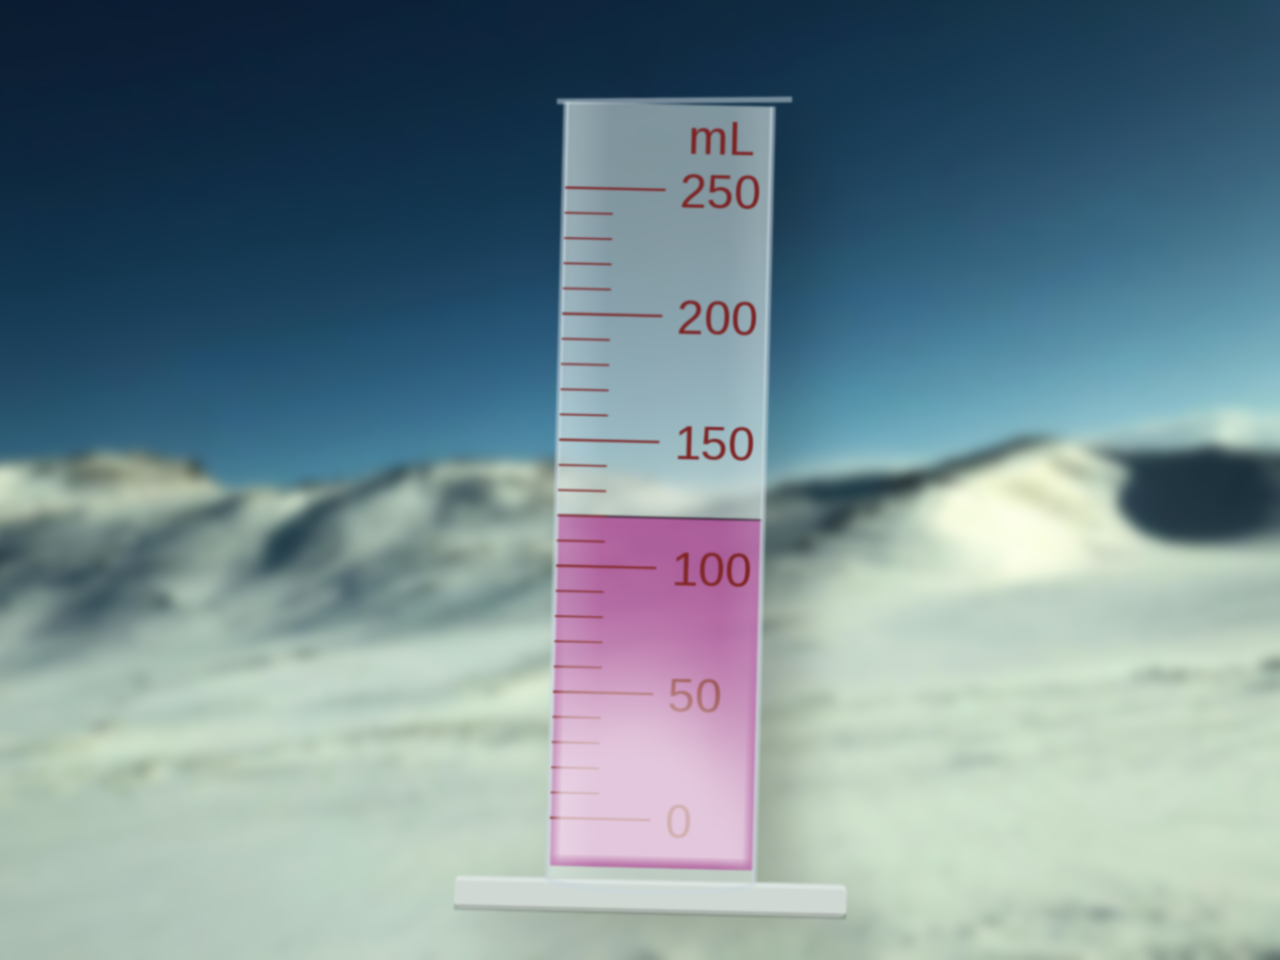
120 mL
